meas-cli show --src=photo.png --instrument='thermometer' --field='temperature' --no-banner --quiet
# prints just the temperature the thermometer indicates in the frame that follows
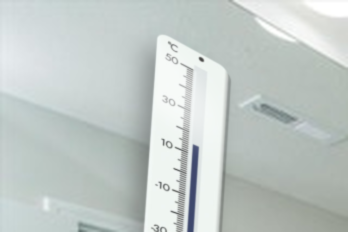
15 °C
